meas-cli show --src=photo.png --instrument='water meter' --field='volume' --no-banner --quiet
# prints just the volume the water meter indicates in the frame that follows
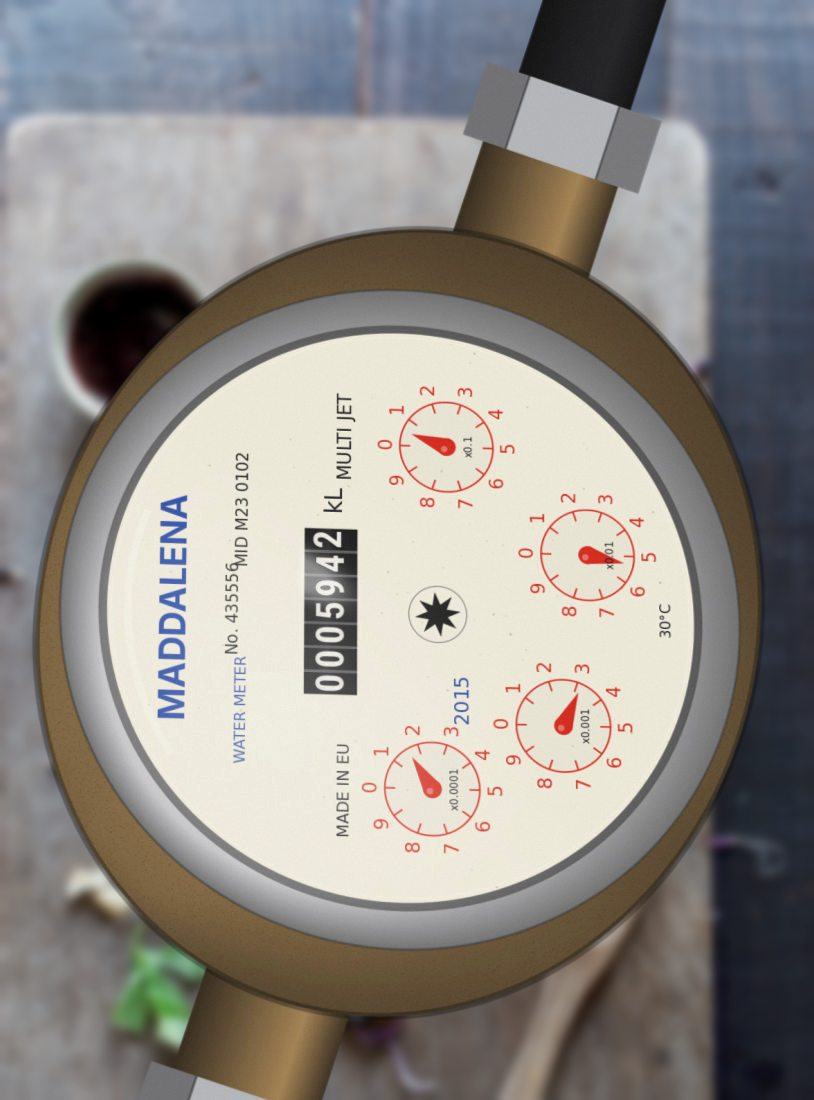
5942.0531 kL
